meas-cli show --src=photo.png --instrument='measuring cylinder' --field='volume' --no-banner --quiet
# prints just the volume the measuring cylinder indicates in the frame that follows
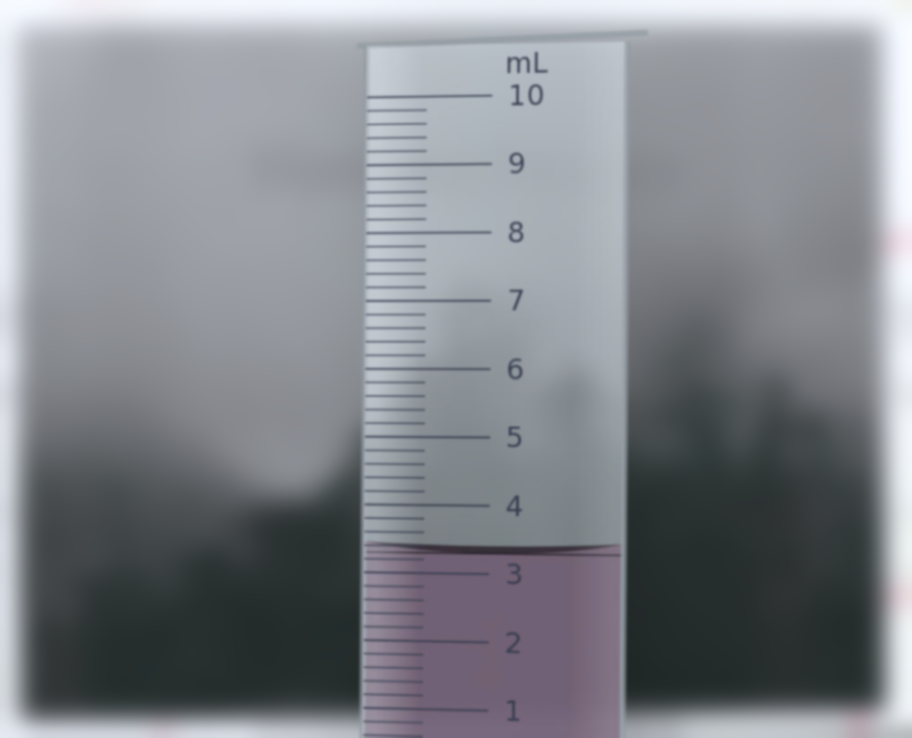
3.3 mL
